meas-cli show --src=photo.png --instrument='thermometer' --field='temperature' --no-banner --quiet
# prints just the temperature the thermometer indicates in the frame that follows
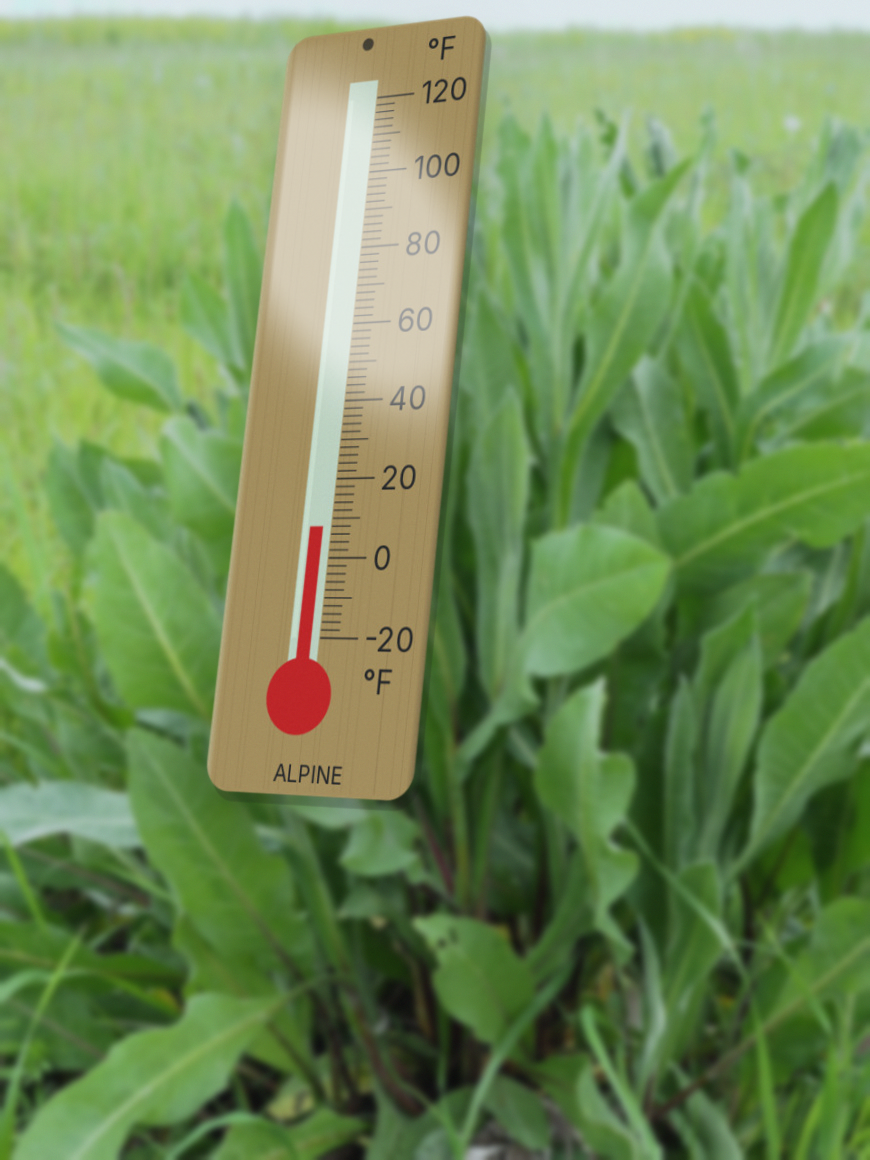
8 °F
